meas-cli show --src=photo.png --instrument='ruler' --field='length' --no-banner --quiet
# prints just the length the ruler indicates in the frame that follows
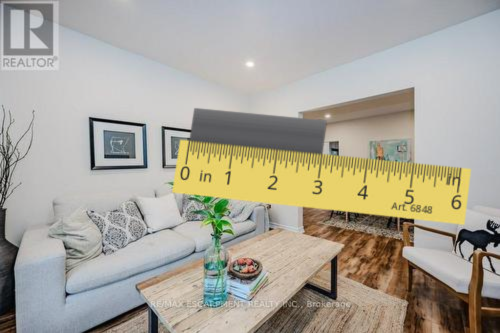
3 in
